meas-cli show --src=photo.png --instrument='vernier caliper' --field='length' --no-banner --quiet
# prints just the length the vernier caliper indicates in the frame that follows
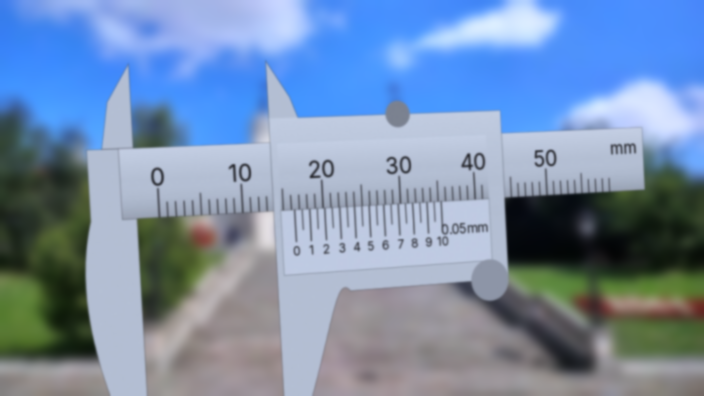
16.4 mm
